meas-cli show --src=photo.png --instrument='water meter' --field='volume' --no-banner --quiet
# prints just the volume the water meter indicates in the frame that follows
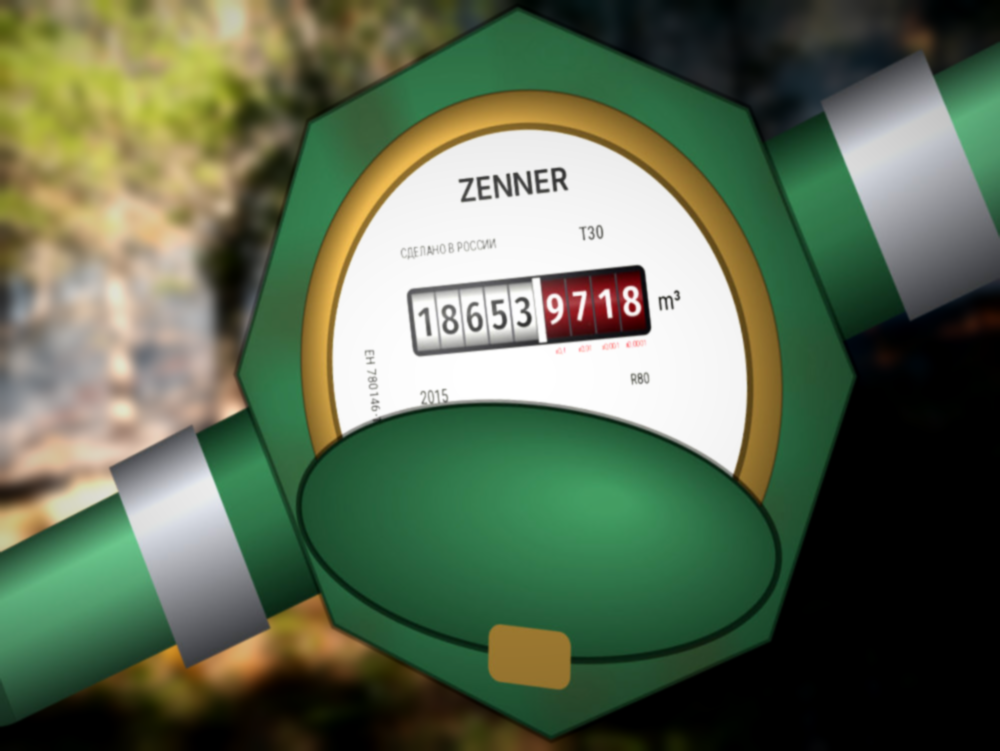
18653.9718 m³
